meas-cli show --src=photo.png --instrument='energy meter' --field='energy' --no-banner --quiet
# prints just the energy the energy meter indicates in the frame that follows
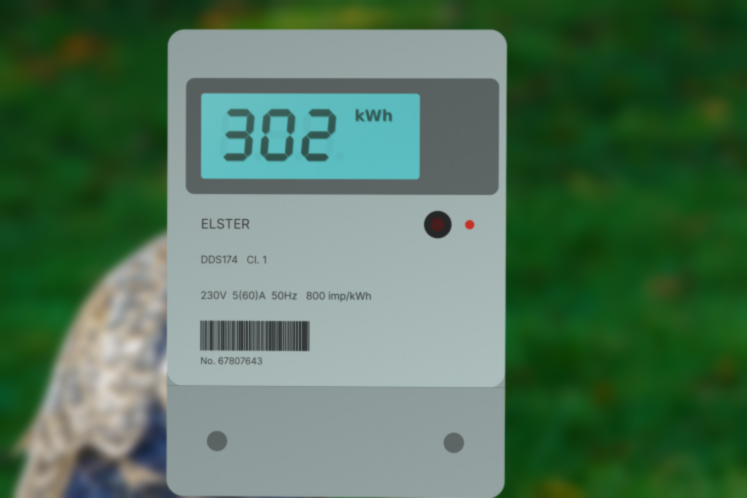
302 kWh
